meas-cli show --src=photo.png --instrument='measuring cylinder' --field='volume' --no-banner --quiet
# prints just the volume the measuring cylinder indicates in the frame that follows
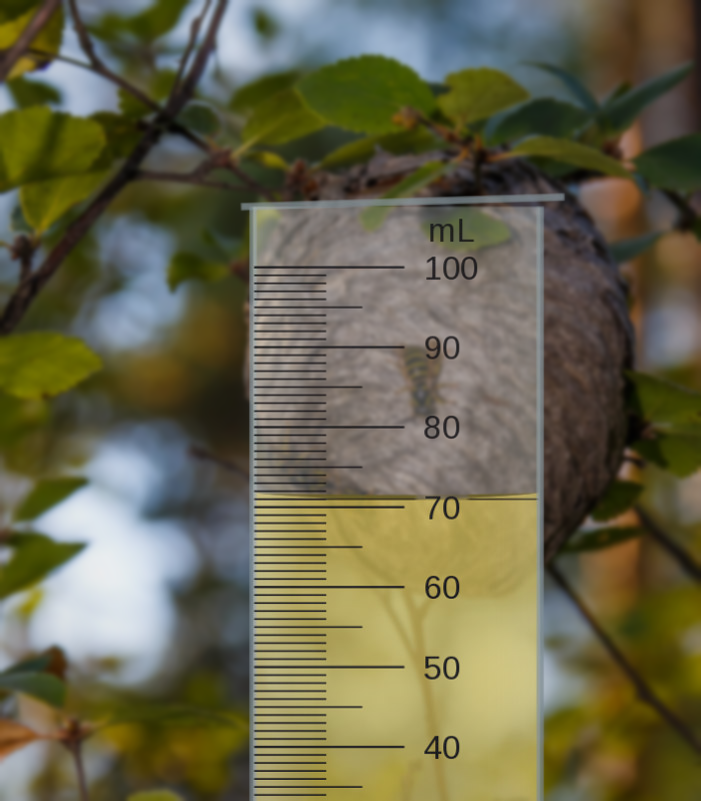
71 mL
